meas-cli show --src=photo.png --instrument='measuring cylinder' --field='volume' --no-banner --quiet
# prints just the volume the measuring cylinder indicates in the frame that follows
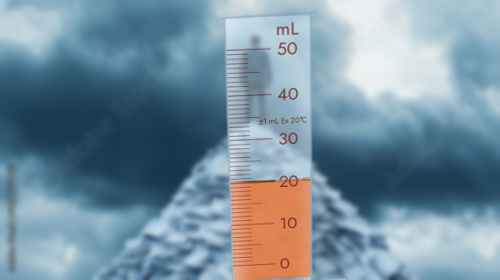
20 mL
